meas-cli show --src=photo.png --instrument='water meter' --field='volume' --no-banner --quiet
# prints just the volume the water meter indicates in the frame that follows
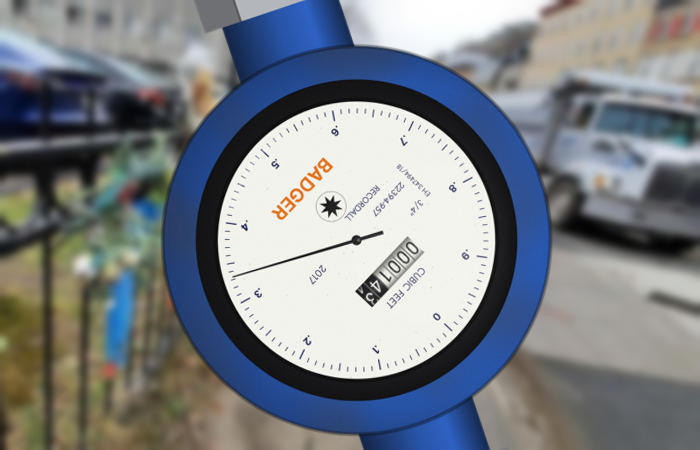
143.33 ft³
